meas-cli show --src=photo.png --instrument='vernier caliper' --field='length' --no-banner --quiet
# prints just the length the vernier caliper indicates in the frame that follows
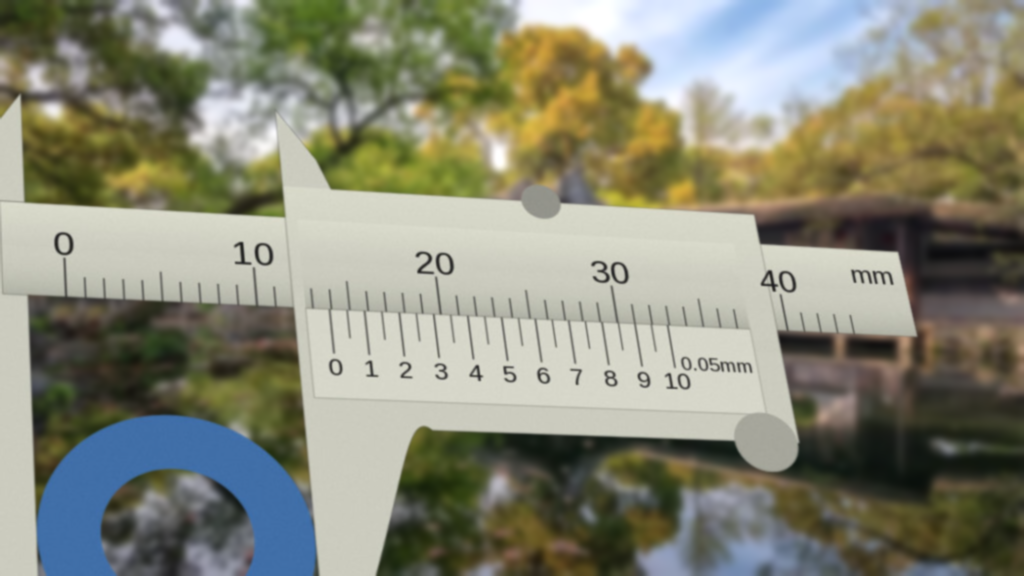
13.9 mm
